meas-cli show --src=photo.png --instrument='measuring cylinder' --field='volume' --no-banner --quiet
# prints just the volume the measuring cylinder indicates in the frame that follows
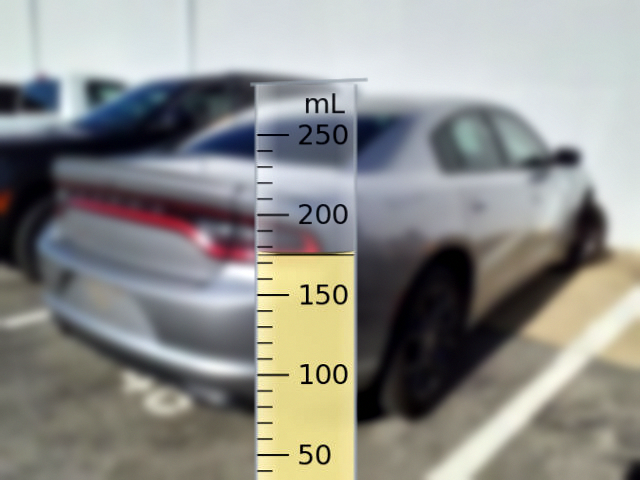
175 mL
